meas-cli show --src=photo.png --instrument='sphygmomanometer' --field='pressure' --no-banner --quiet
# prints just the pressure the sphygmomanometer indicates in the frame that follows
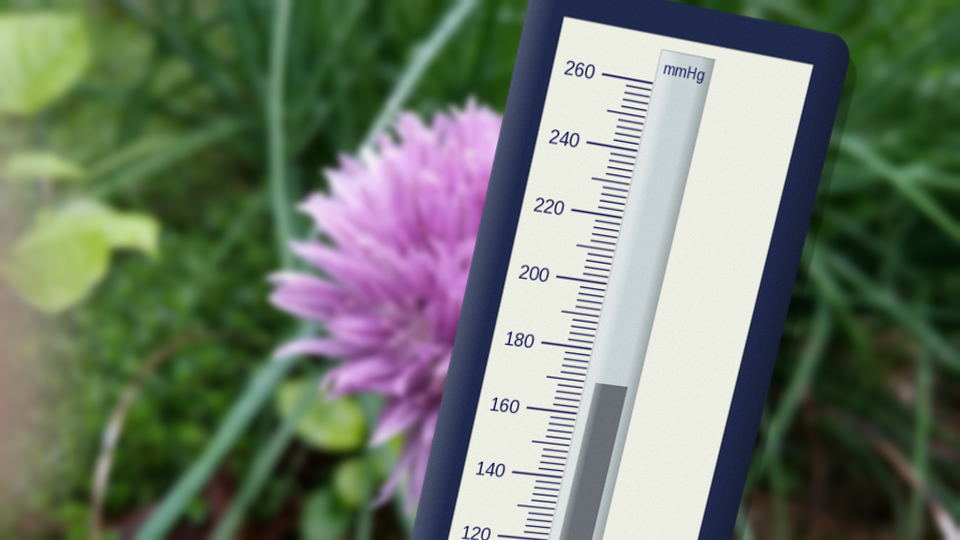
170 mmHg
